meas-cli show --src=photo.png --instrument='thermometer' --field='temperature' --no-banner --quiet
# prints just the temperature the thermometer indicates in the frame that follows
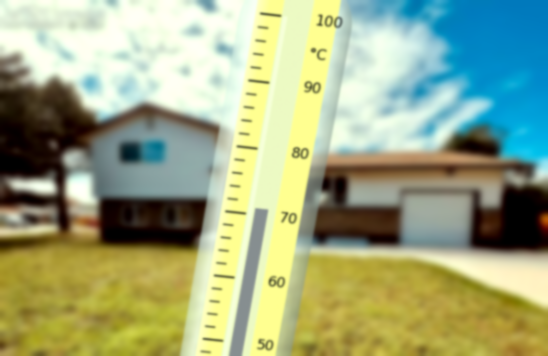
71 °C
